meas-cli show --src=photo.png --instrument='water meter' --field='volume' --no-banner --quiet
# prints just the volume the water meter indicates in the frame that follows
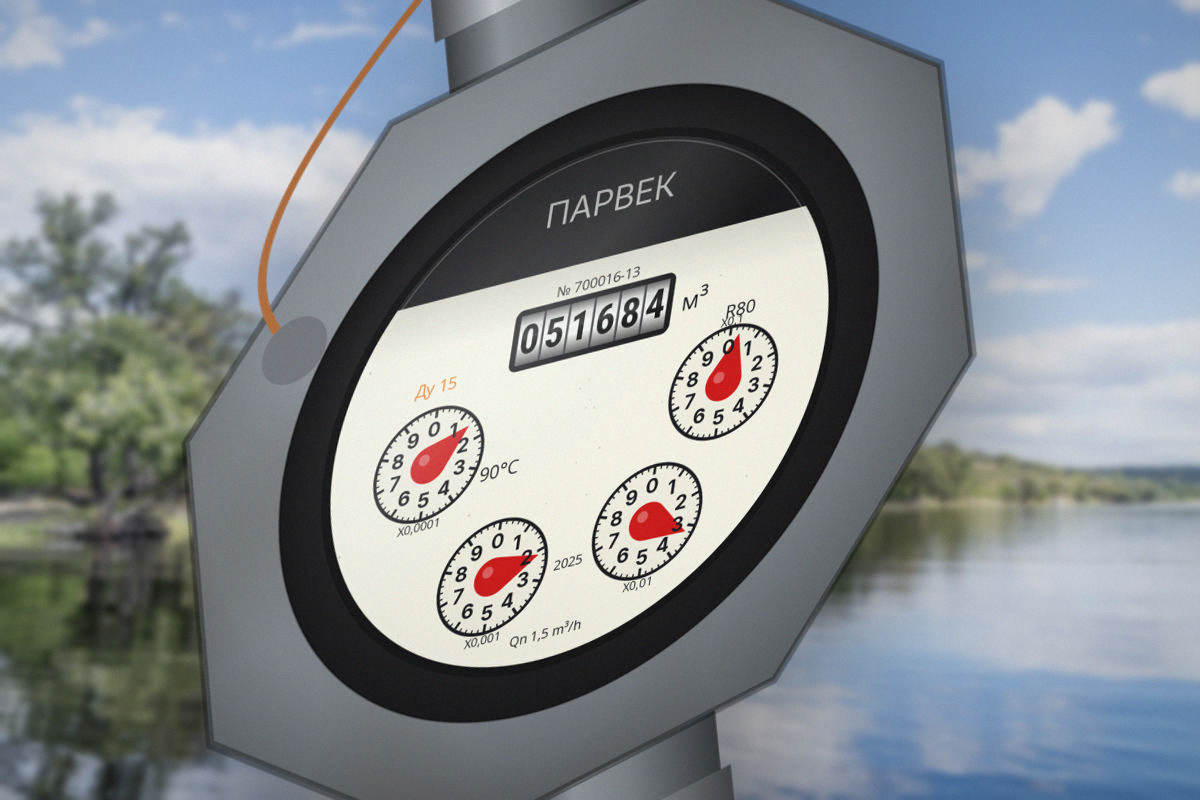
51684.0321 m³
